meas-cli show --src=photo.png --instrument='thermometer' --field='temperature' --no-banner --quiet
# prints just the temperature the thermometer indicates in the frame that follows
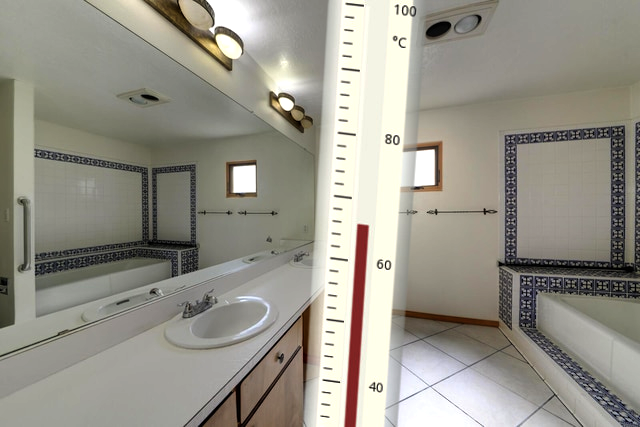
66 °C
